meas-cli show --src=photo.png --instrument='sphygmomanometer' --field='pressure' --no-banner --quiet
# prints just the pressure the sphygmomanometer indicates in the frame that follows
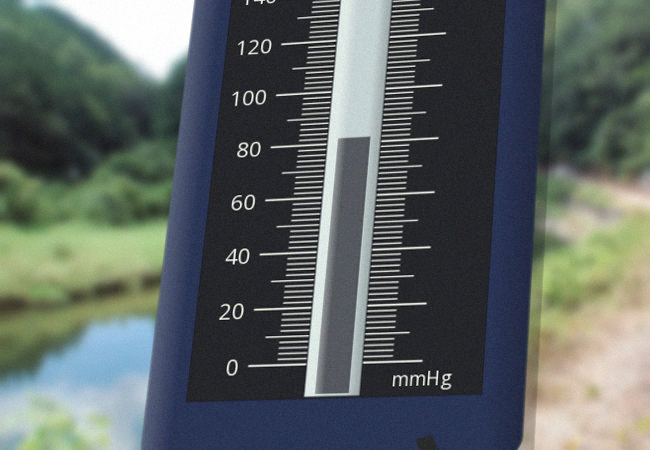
82 mmHg
